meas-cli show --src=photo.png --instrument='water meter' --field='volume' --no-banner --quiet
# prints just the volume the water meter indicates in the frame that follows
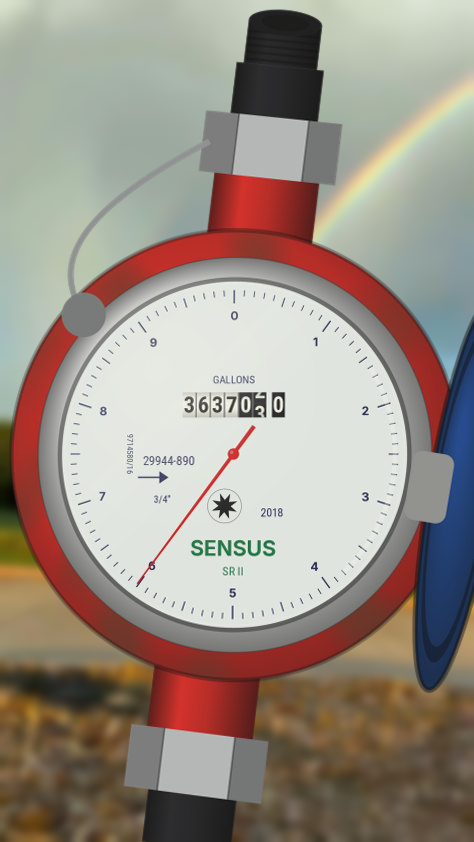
3637026.0 gal
